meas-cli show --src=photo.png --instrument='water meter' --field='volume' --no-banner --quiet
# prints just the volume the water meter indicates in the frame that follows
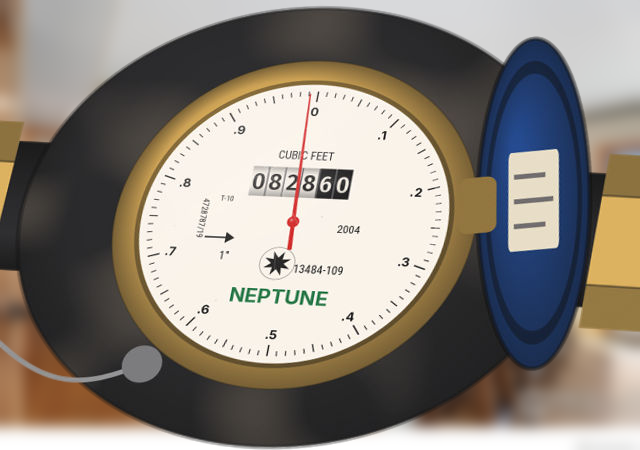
82859.99 ft³
